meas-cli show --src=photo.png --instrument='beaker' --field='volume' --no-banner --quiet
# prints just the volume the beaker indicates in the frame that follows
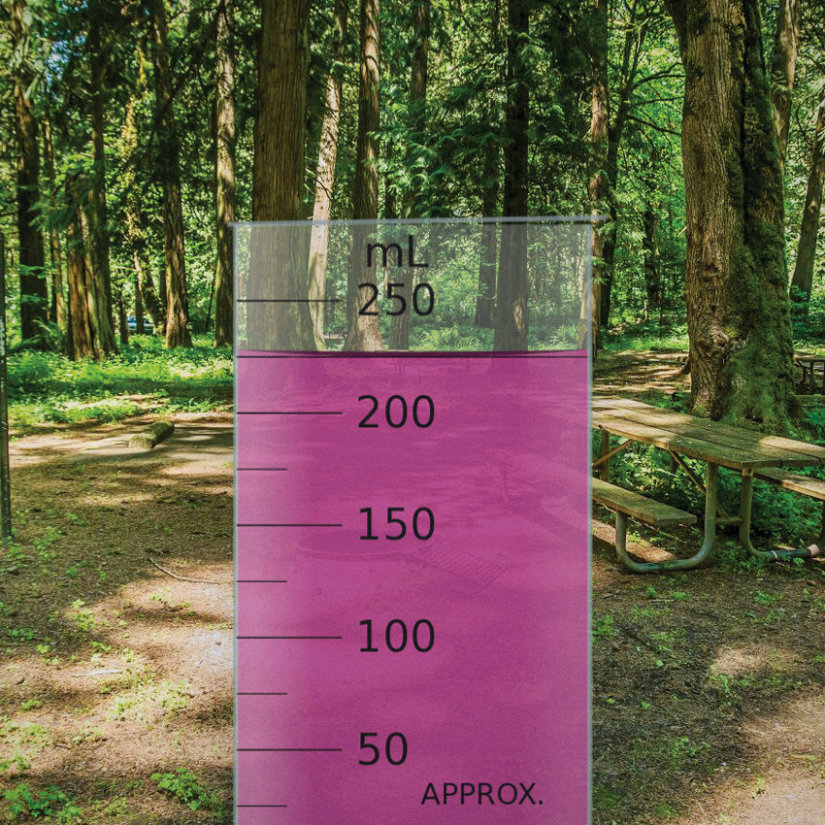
225 mL
